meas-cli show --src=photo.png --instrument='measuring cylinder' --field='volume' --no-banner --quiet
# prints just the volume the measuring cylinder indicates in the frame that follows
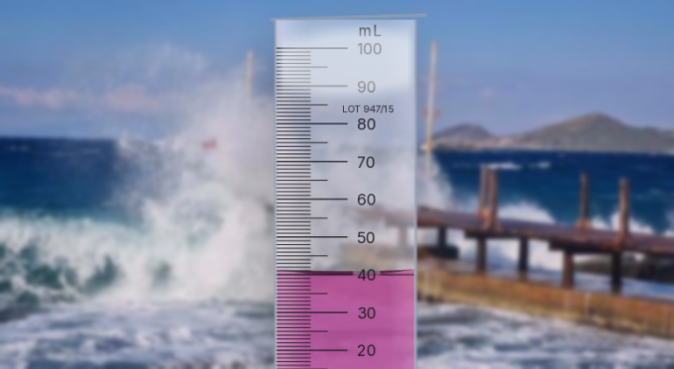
40 mL
